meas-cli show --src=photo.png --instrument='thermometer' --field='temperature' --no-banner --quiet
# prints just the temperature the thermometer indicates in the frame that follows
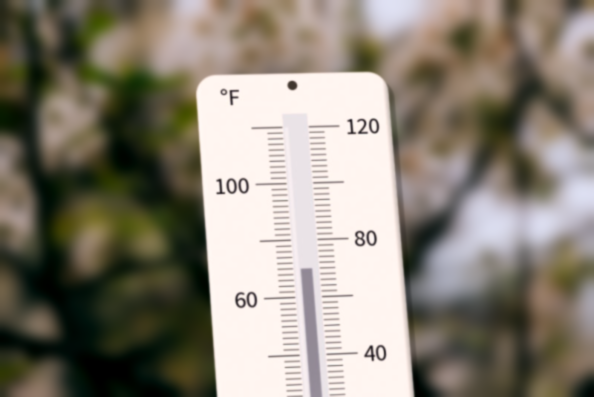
70 °F
